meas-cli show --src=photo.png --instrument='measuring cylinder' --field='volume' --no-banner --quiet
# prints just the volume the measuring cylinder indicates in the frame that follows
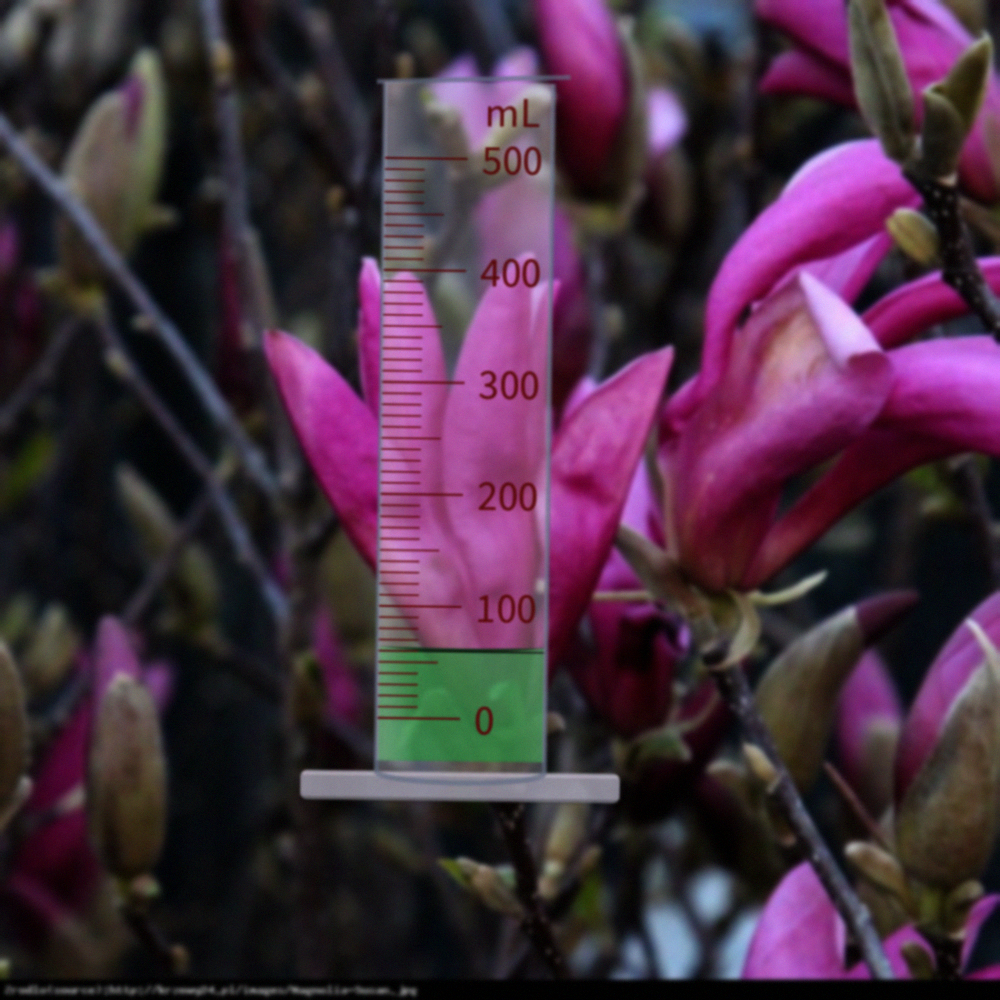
60 mL
